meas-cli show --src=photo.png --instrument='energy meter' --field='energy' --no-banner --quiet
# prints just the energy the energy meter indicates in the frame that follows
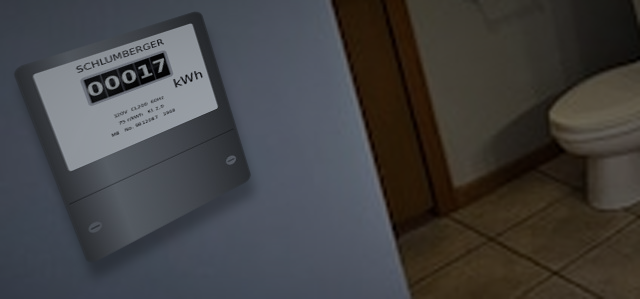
17 kWh
